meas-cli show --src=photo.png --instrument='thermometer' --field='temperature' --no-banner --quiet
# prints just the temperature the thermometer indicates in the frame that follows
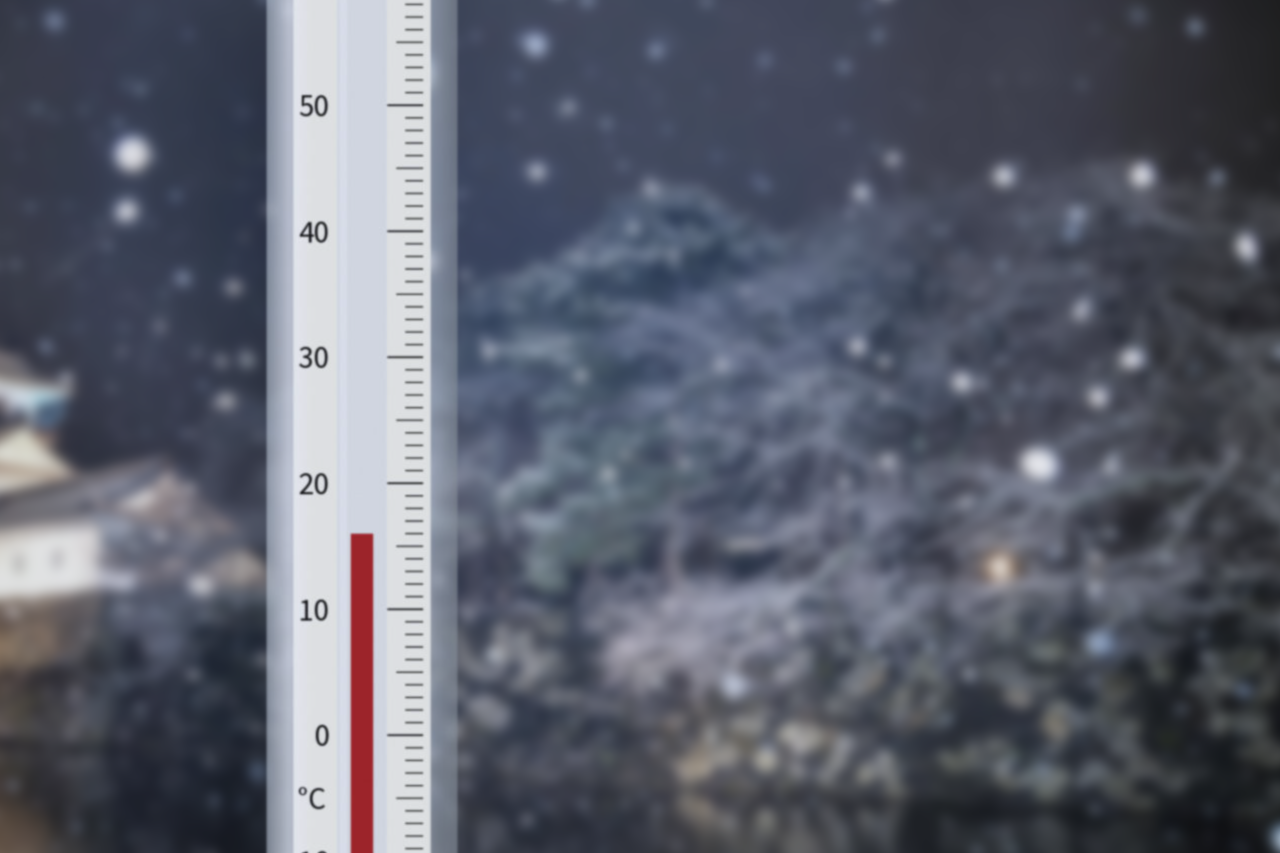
16 °C
